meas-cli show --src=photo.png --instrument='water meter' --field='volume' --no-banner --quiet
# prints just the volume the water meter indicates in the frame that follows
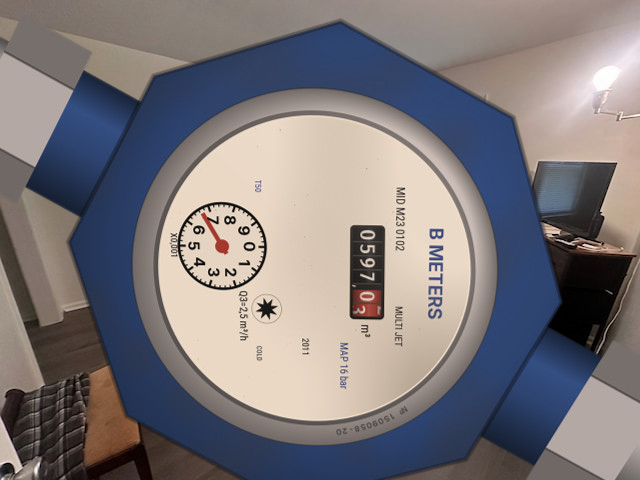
597.026 m³
